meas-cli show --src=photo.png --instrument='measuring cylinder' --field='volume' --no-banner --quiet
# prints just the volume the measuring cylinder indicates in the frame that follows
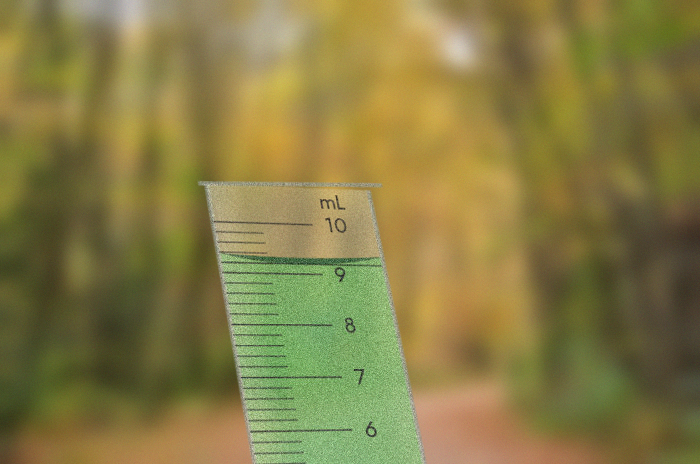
9.2 mL
